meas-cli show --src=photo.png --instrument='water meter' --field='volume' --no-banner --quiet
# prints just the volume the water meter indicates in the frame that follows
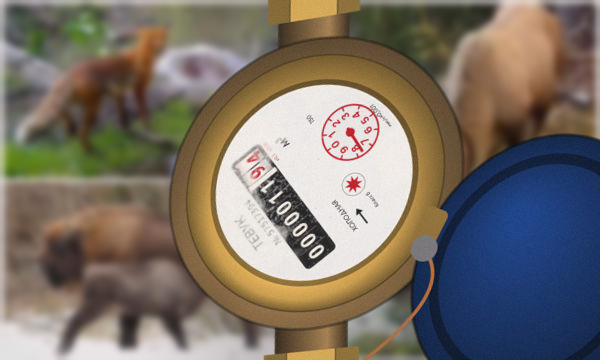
11.937 m³
